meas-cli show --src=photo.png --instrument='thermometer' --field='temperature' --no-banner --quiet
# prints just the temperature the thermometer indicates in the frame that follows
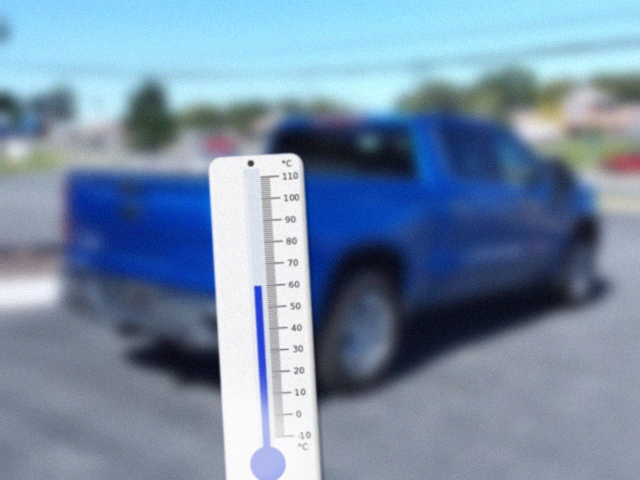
60 °C
